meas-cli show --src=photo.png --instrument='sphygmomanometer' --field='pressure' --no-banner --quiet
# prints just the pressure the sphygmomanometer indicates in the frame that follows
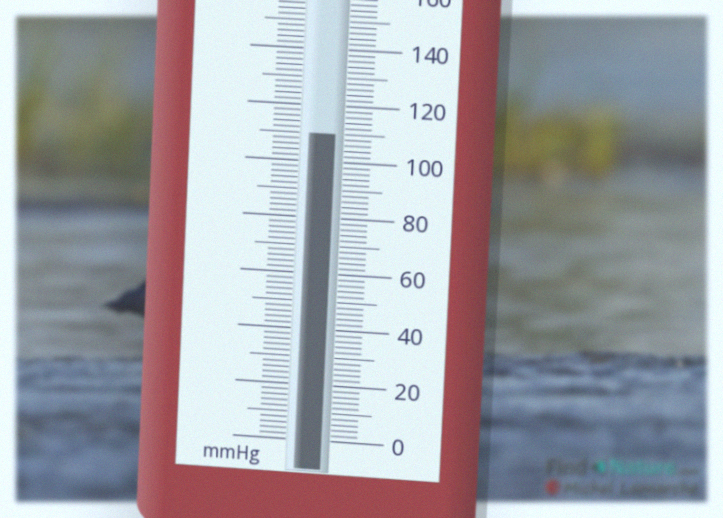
110 mmHg
